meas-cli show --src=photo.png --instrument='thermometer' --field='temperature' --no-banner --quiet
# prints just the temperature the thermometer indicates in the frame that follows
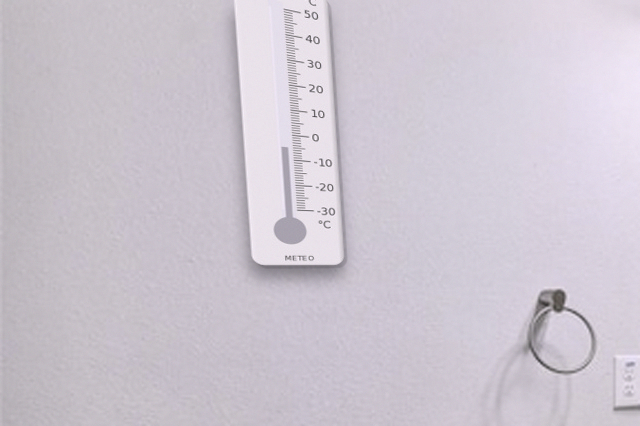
-5 °C
